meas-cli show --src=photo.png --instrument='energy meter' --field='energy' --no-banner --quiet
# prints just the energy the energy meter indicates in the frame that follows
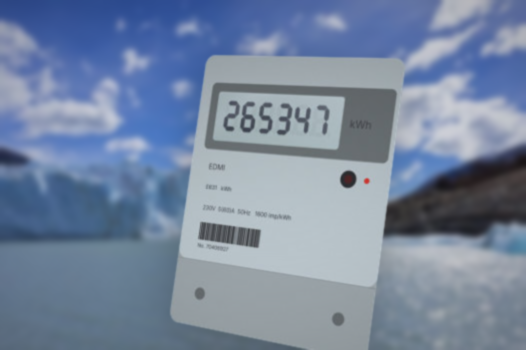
265347 kWh
